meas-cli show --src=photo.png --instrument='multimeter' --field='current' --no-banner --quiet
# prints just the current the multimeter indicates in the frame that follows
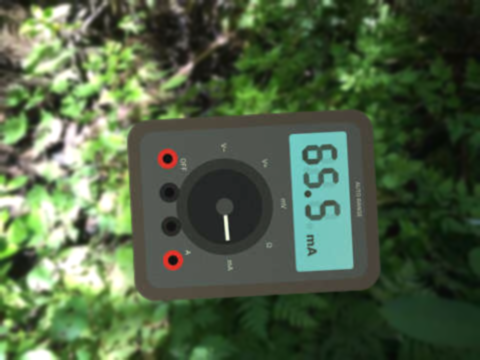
65.5 mA
